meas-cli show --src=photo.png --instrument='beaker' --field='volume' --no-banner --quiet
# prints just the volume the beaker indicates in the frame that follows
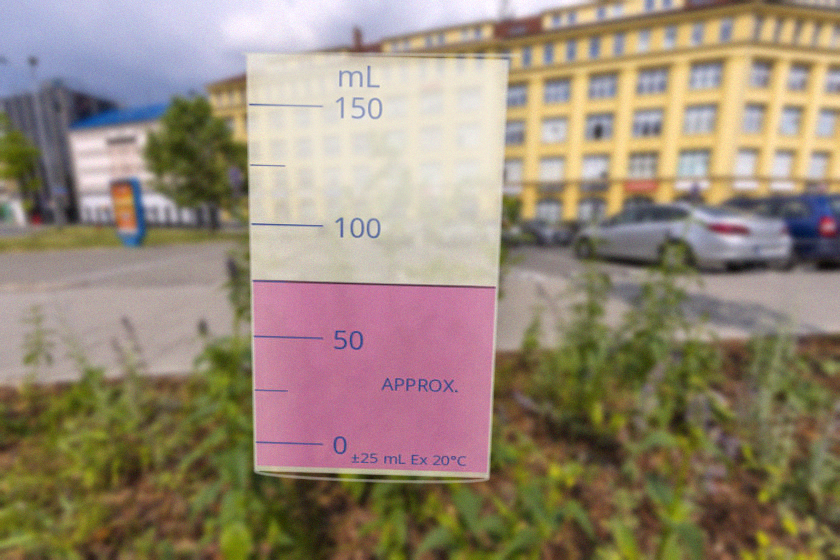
75 mL
